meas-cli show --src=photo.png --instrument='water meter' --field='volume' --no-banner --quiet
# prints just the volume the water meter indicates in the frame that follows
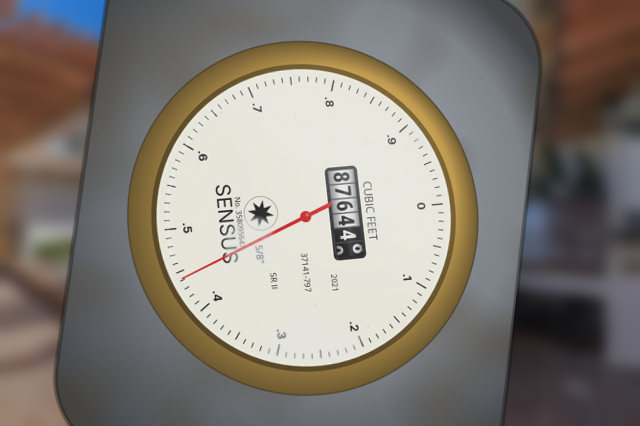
876448.44 ft³
